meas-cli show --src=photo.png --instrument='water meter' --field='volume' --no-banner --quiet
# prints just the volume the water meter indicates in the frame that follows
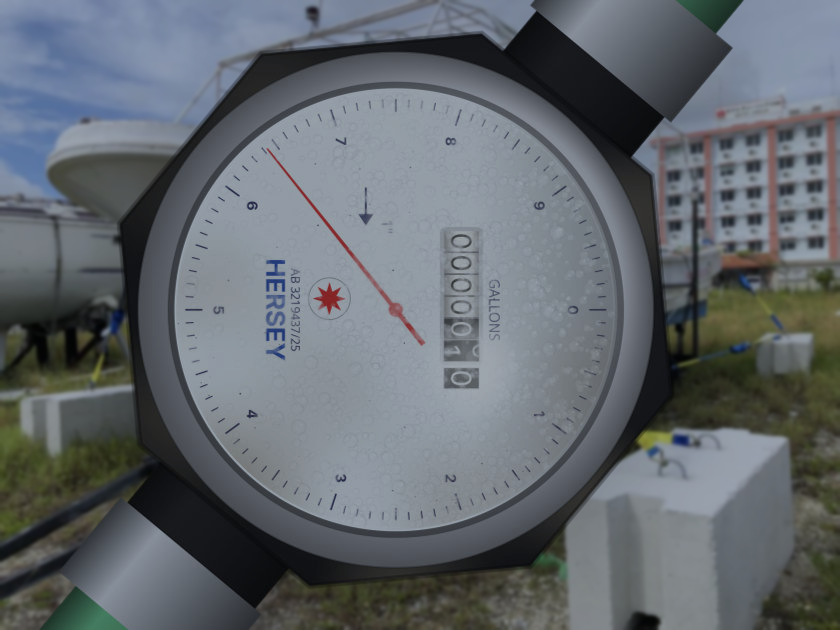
6.4 gal
